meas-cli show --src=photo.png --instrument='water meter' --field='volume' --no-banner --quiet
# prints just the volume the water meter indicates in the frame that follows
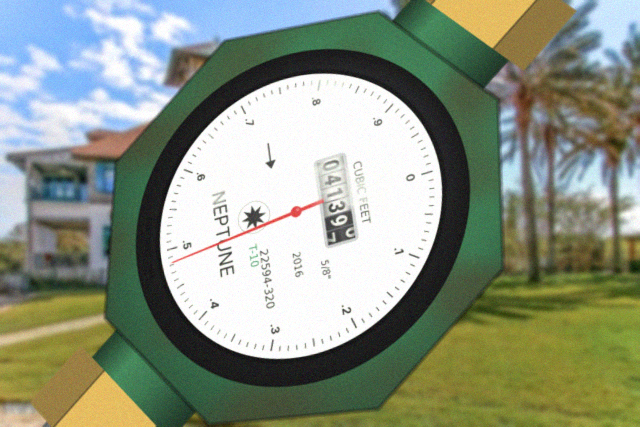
41396.48 ft³
